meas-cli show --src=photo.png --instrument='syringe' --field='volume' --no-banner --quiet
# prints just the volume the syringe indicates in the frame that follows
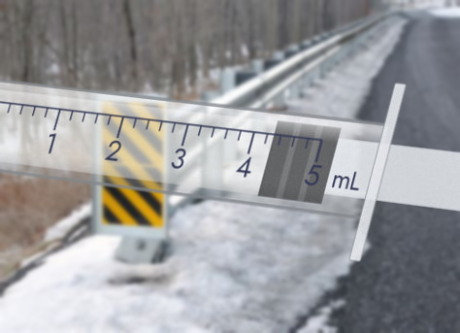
4.3 mL
